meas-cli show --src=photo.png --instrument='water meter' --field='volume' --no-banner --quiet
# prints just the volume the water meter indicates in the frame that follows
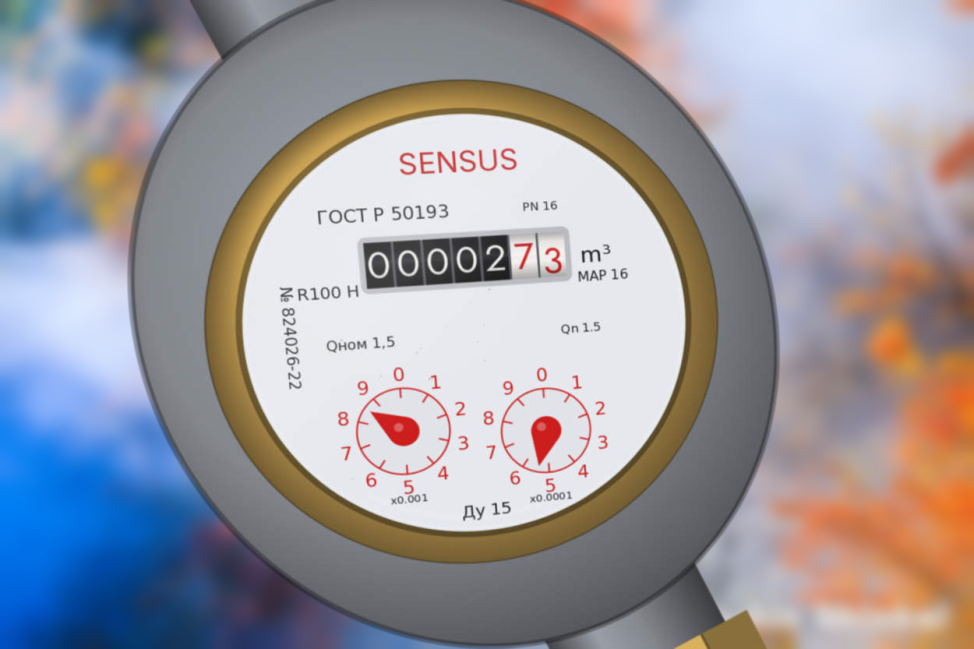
2.7285 m³
